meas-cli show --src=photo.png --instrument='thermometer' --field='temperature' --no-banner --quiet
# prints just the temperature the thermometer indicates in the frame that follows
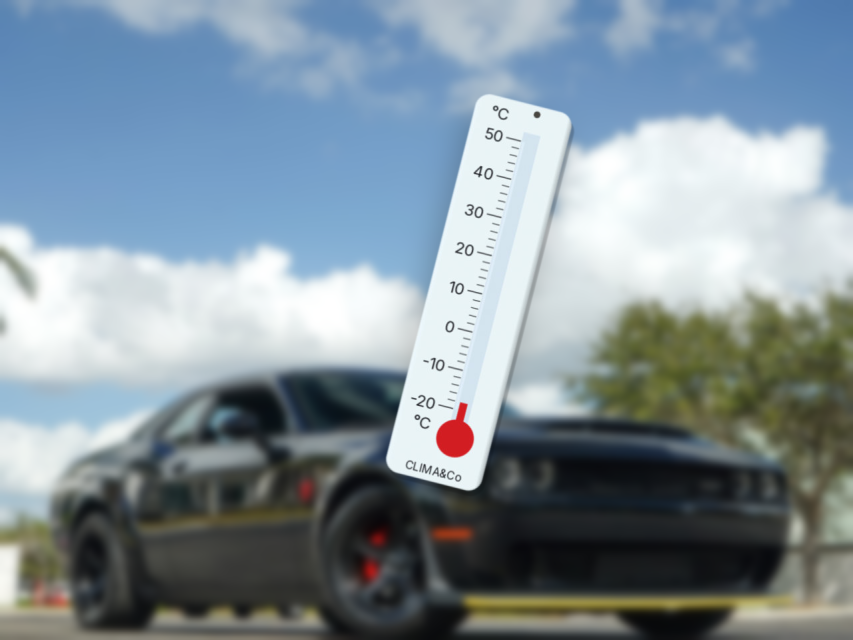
-18 °C
